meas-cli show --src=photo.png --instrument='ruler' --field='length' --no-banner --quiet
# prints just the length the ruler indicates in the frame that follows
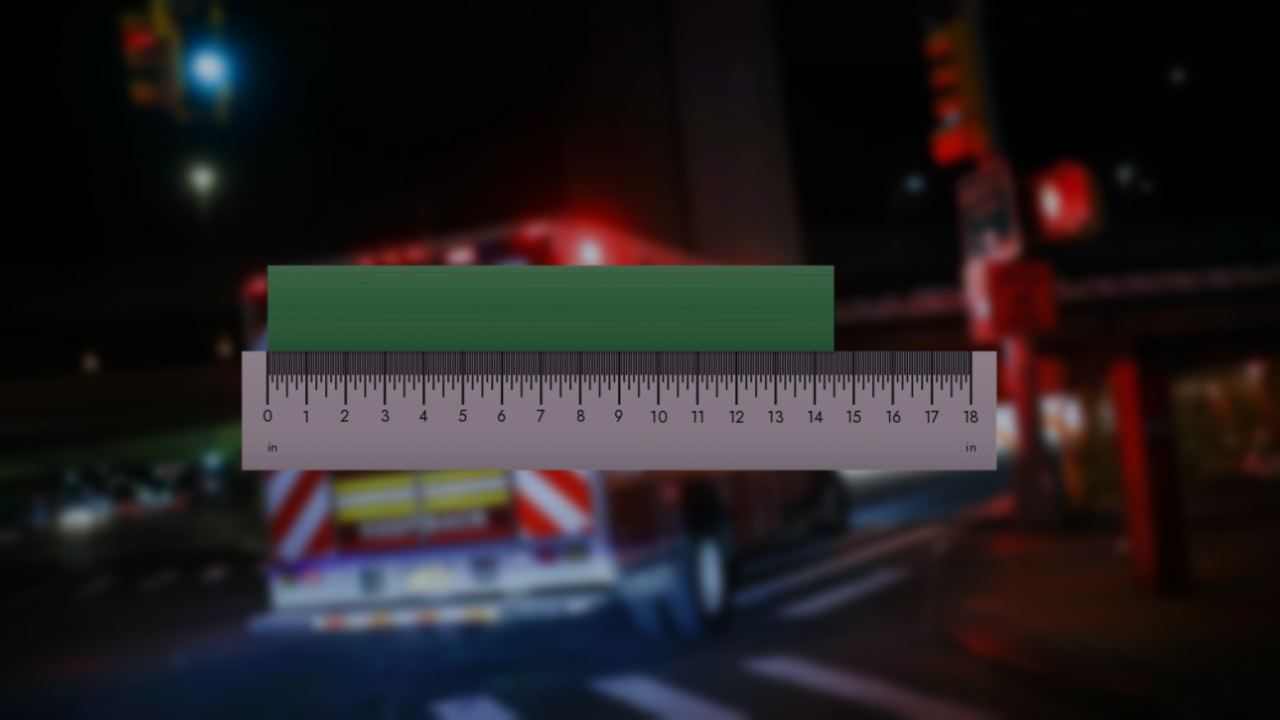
14.5 in
